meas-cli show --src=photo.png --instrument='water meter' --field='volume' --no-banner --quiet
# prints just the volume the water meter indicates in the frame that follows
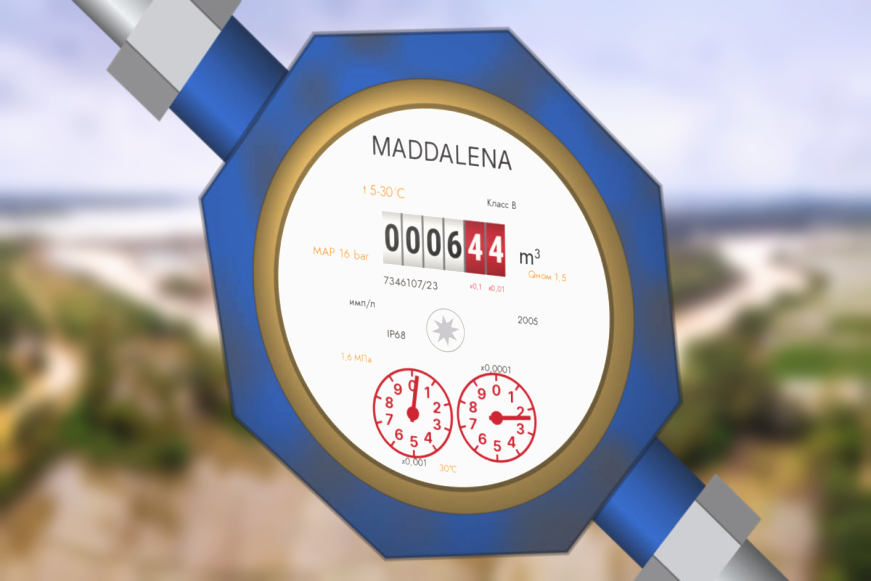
6.4402 m³
